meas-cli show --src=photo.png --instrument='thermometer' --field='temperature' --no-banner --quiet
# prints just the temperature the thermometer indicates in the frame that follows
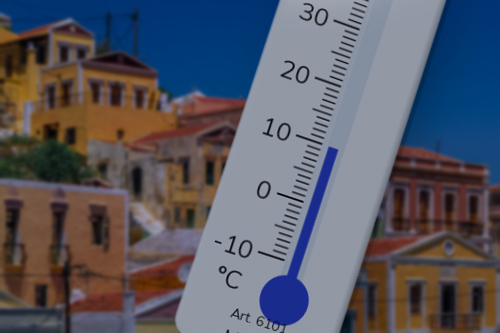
10 °C
